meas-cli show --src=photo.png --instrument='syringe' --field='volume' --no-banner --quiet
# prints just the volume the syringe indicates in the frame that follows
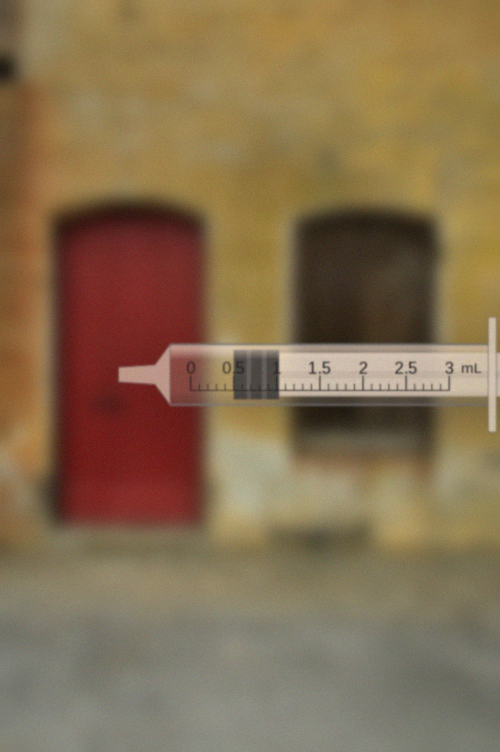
0.5 mL
